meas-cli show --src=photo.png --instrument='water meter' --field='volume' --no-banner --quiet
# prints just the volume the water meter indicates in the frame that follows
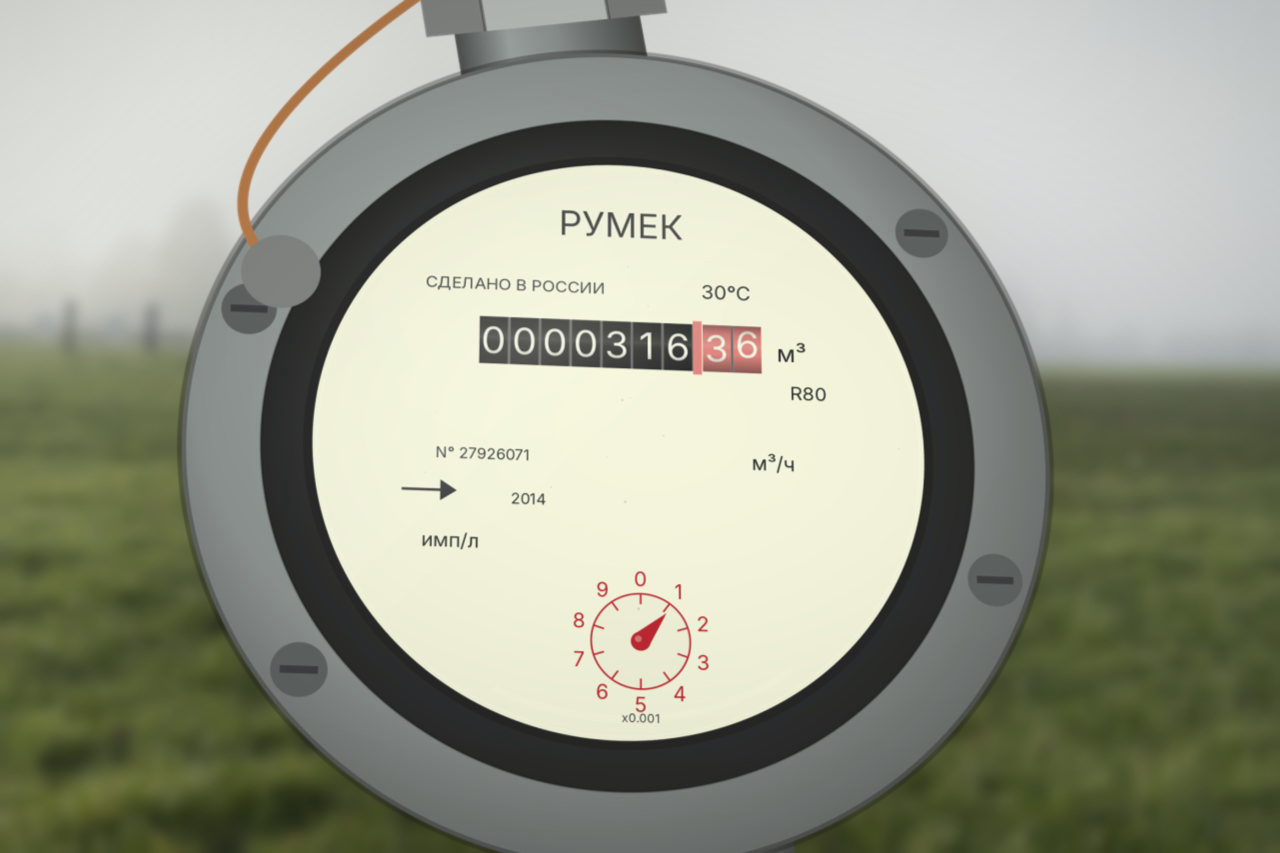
316.361 m³
